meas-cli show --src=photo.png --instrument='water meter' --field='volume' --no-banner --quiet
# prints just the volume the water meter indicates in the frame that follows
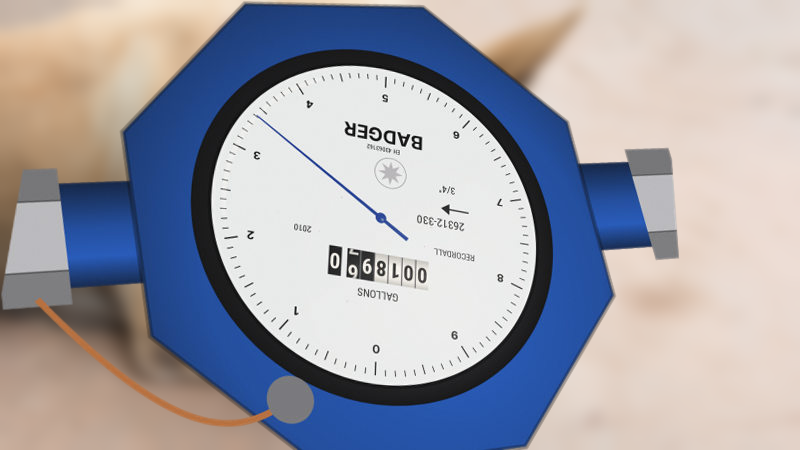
18963.4 gal
